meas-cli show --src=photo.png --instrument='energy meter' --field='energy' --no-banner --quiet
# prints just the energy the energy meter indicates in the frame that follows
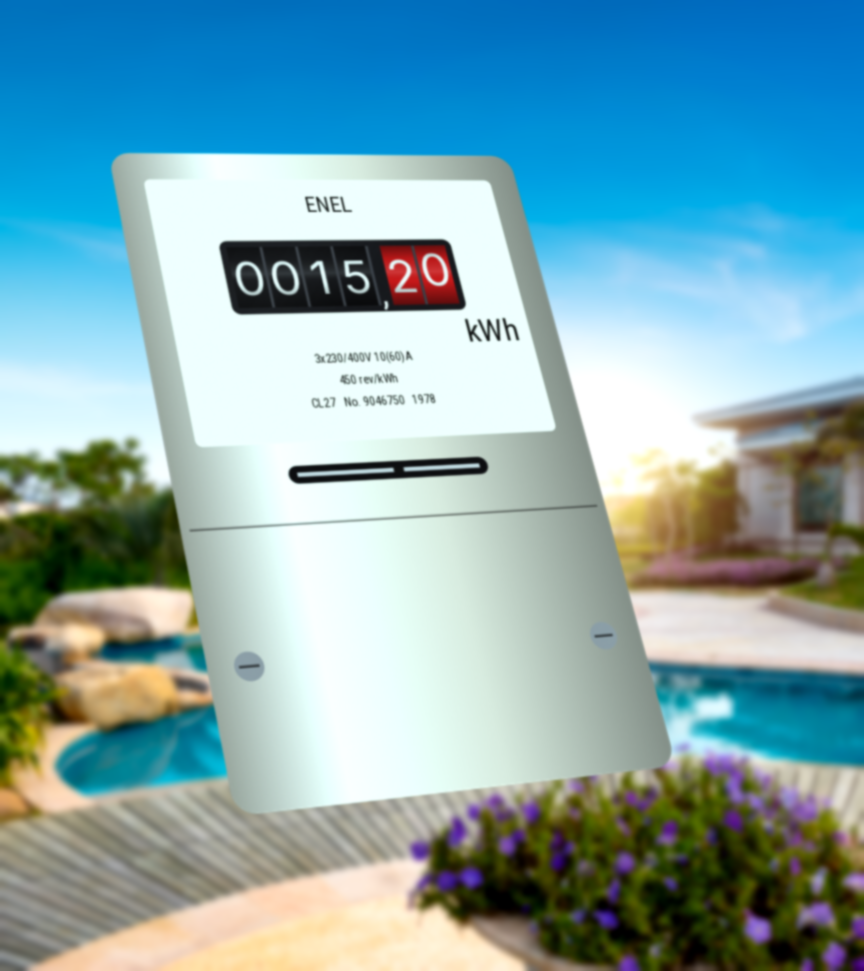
15.20 kWh
